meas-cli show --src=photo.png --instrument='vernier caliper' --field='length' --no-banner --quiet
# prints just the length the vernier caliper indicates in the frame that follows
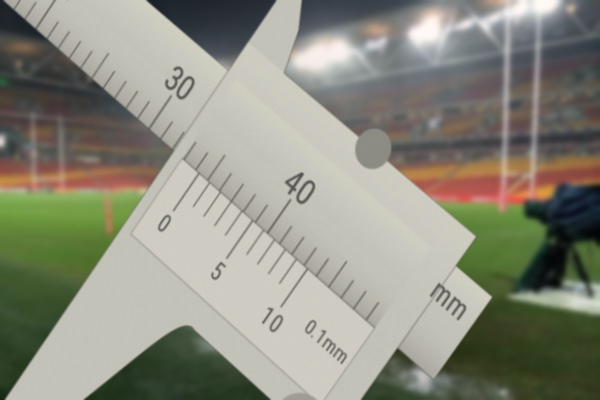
34.3 mm
